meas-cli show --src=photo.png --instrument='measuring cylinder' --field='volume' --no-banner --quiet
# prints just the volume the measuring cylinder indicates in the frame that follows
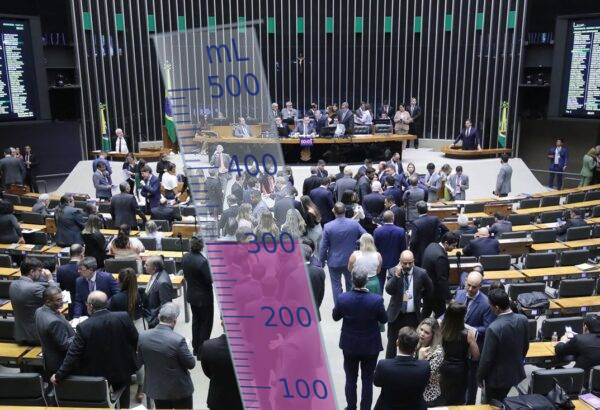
300 mL
